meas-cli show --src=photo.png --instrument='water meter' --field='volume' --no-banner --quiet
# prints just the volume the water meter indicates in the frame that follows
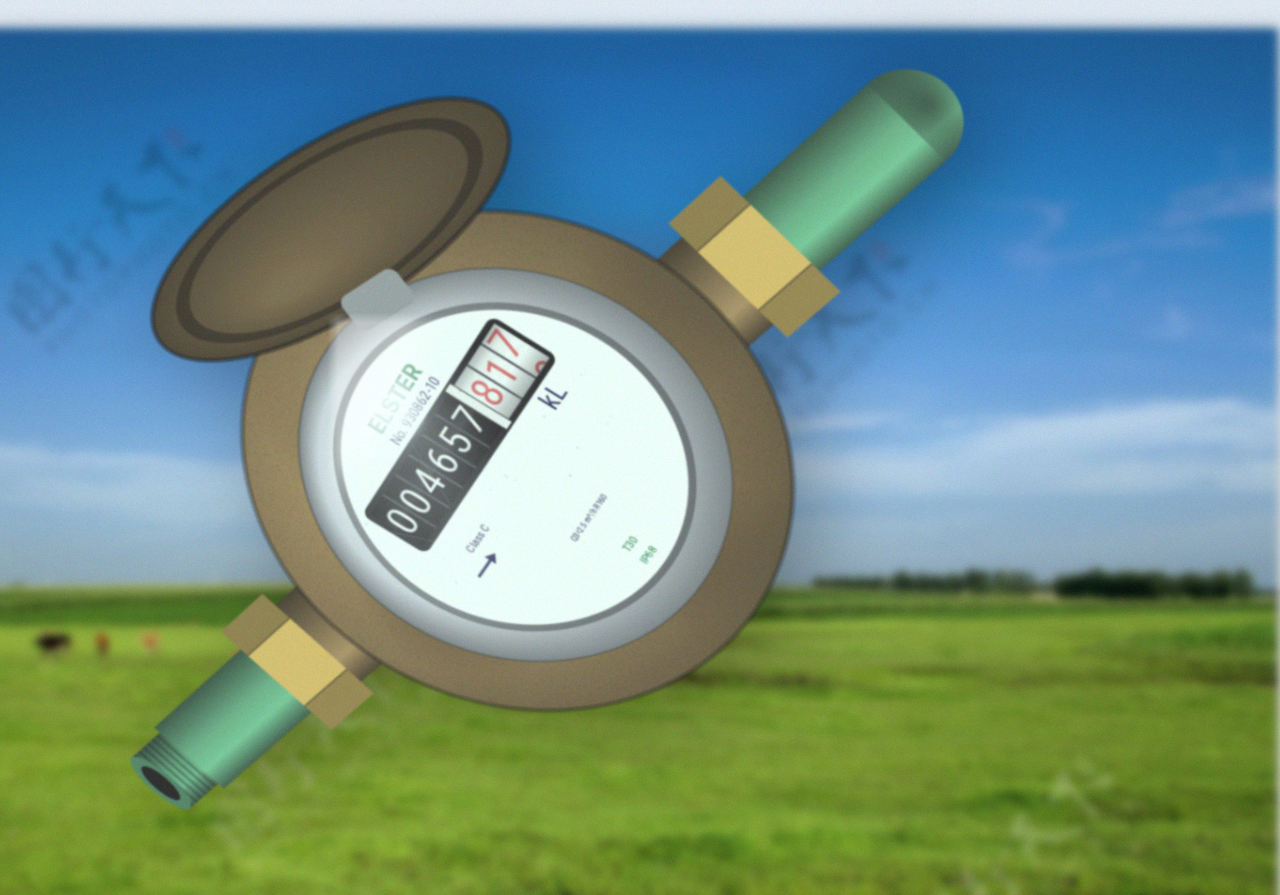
4657.817 kL
